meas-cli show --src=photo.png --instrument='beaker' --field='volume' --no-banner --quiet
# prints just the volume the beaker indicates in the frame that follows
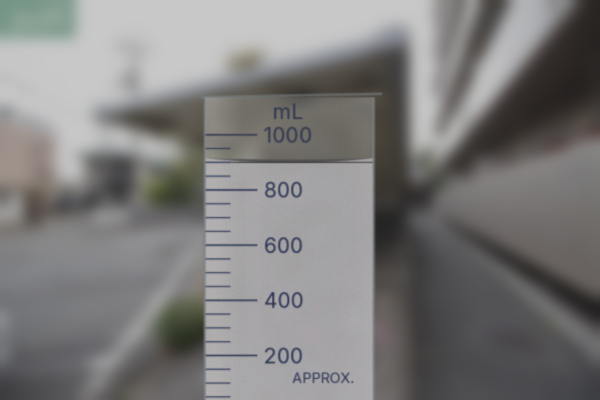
900 mL
